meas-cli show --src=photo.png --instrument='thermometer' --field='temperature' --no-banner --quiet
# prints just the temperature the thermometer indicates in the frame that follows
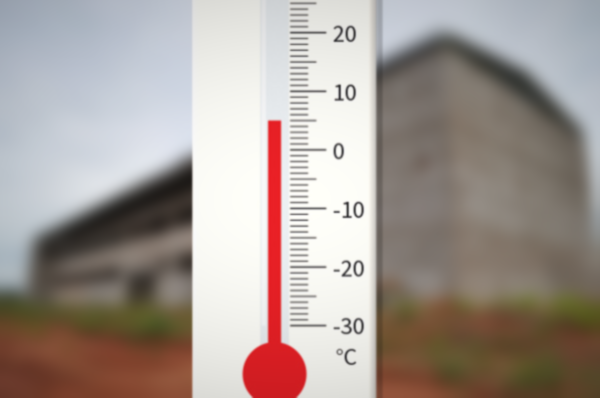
5 °C
